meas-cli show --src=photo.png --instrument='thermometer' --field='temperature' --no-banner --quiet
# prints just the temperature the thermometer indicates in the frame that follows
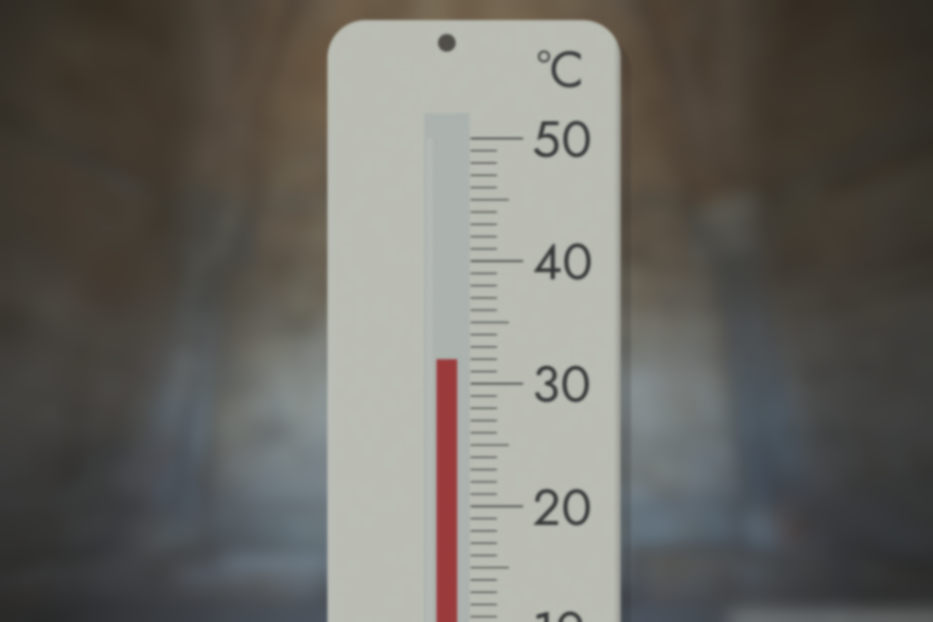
32 °C
